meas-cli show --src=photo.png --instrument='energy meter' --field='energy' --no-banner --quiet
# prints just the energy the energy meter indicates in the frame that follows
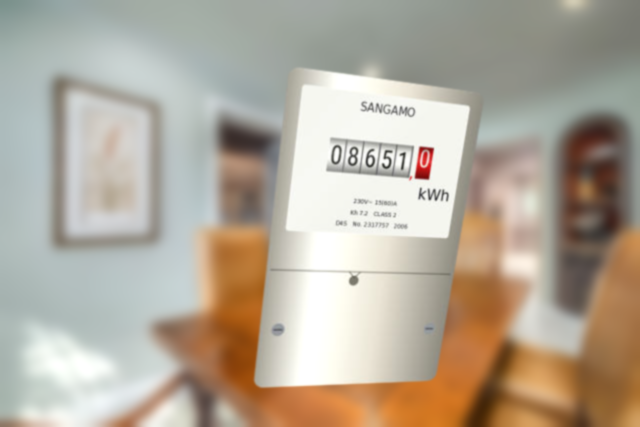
8651.0 kWh
